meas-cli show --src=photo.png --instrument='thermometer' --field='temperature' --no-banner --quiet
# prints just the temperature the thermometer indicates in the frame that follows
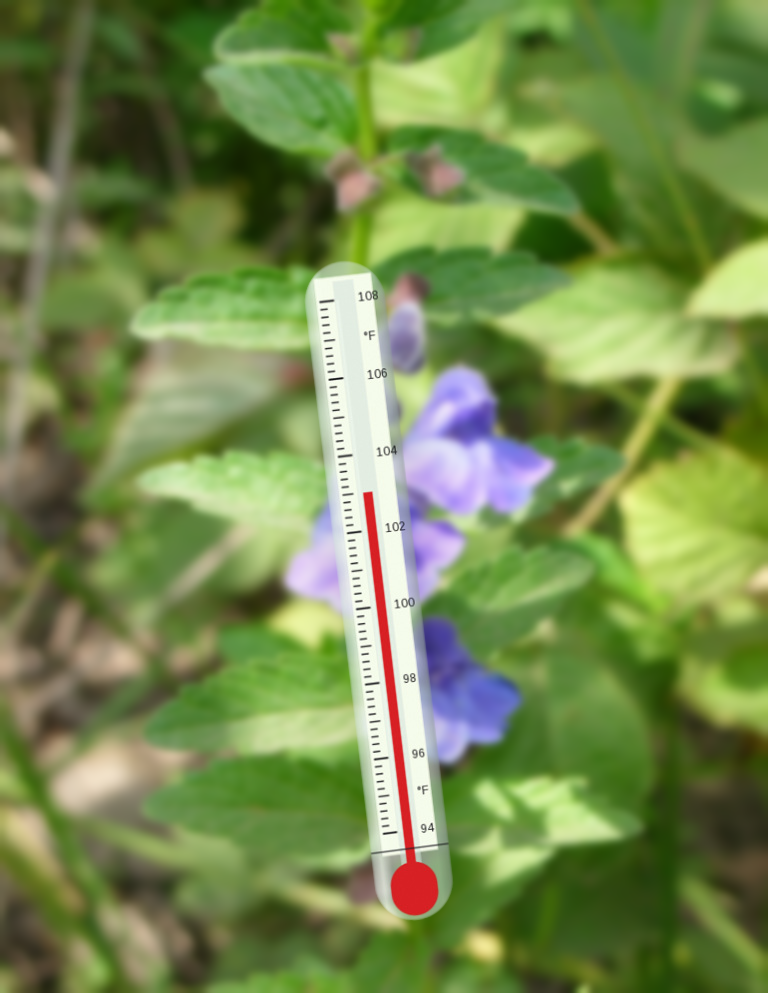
103 °F
